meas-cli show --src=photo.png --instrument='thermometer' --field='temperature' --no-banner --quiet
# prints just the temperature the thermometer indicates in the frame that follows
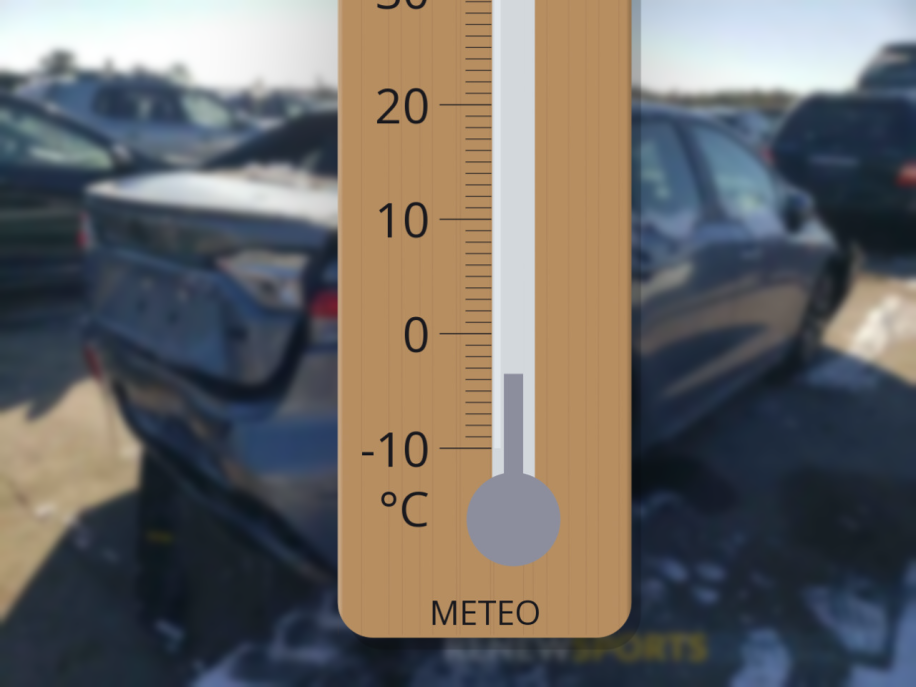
-3.5 °C
